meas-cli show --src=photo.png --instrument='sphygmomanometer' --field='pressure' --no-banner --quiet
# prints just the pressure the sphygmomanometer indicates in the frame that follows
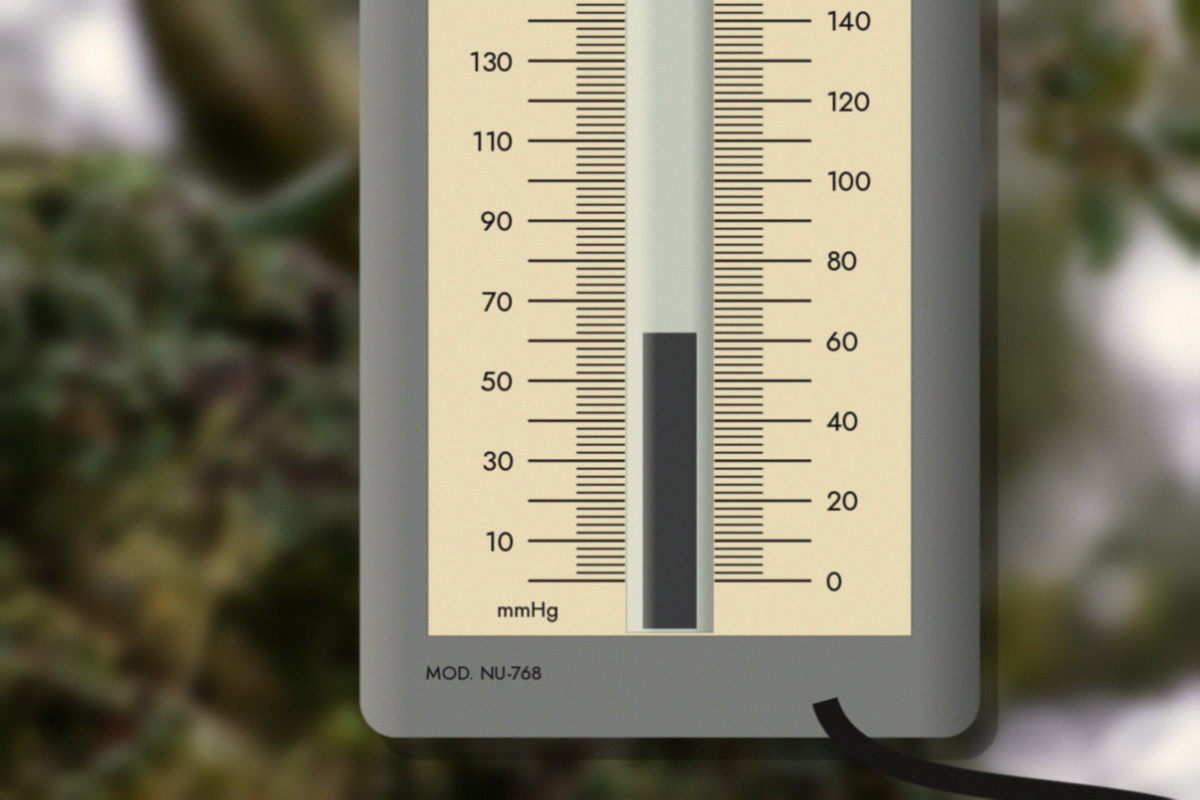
62 mmHg
